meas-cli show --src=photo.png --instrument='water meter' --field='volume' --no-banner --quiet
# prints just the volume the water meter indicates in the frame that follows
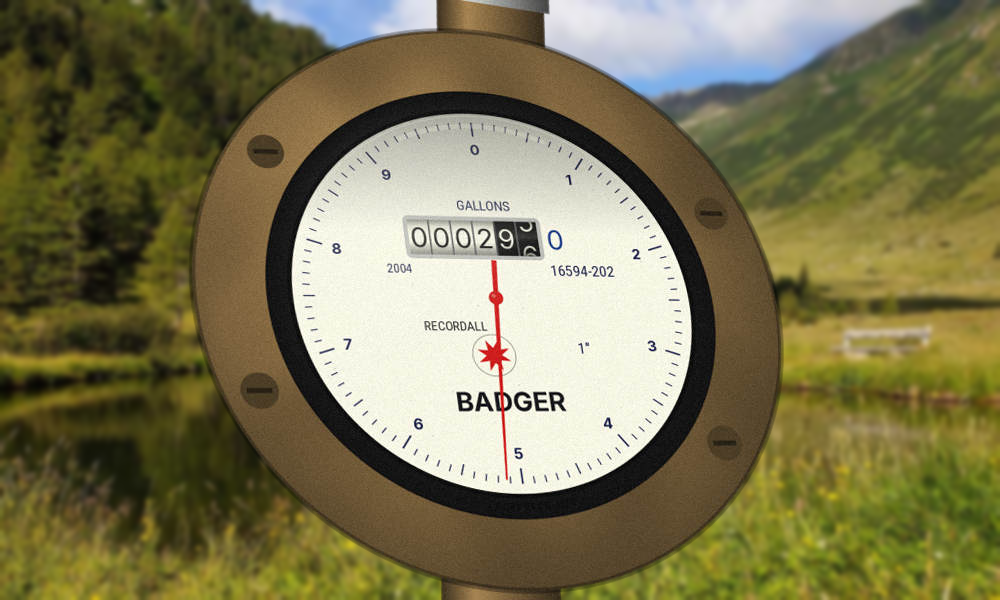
2955.1 gal
